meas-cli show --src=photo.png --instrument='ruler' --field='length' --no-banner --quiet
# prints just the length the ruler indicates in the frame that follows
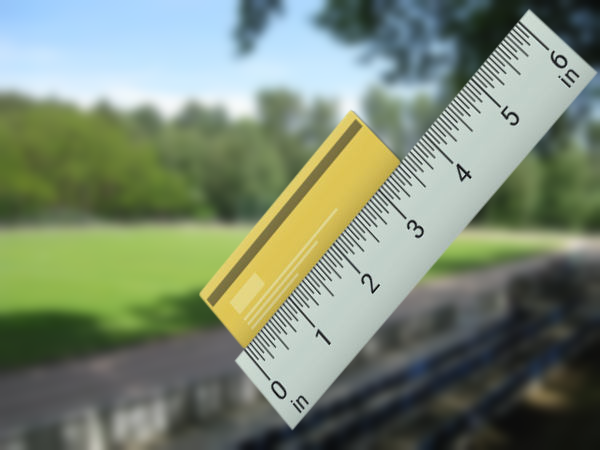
3.5 in
